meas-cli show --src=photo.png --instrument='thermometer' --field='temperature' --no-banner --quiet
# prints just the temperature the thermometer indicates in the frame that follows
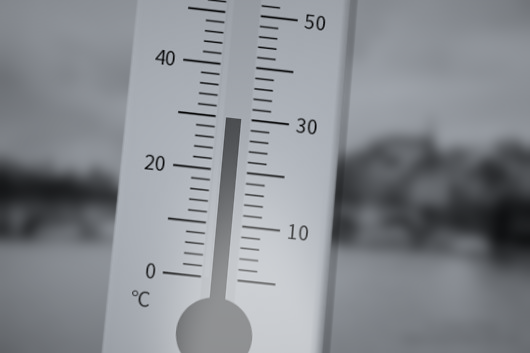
30 °C
